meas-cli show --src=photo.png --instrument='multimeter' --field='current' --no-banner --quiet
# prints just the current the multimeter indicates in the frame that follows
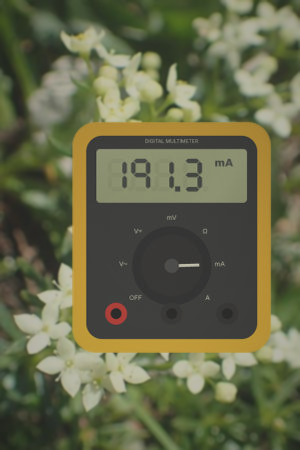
191.3 mA
